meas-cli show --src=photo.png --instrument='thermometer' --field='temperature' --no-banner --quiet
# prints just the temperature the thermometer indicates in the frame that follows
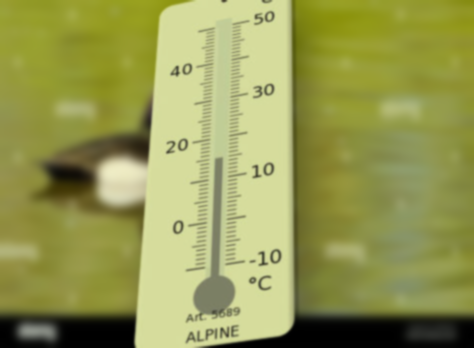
15 °C
